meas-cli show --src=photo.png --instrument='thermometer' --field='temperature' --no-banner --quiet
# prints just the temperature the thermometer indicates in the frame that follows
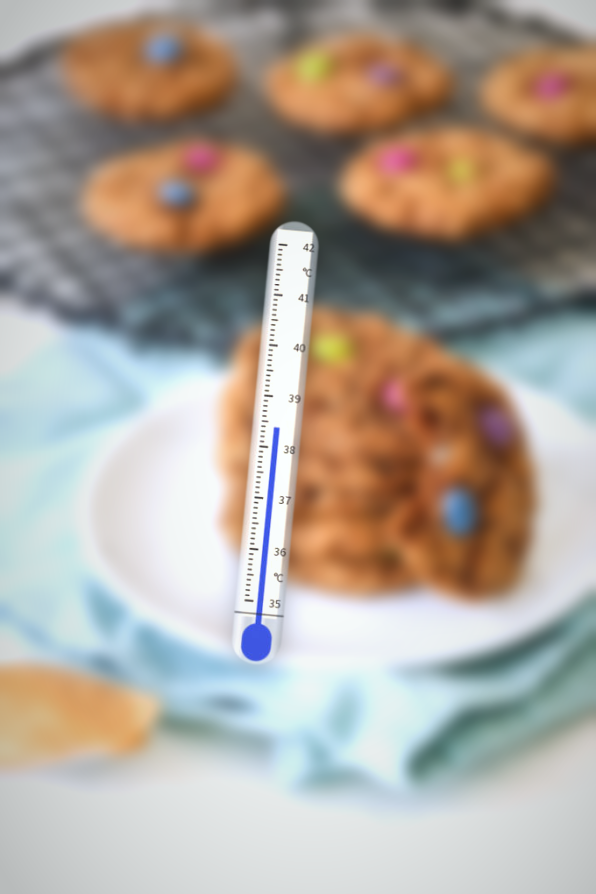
38.4 °C
